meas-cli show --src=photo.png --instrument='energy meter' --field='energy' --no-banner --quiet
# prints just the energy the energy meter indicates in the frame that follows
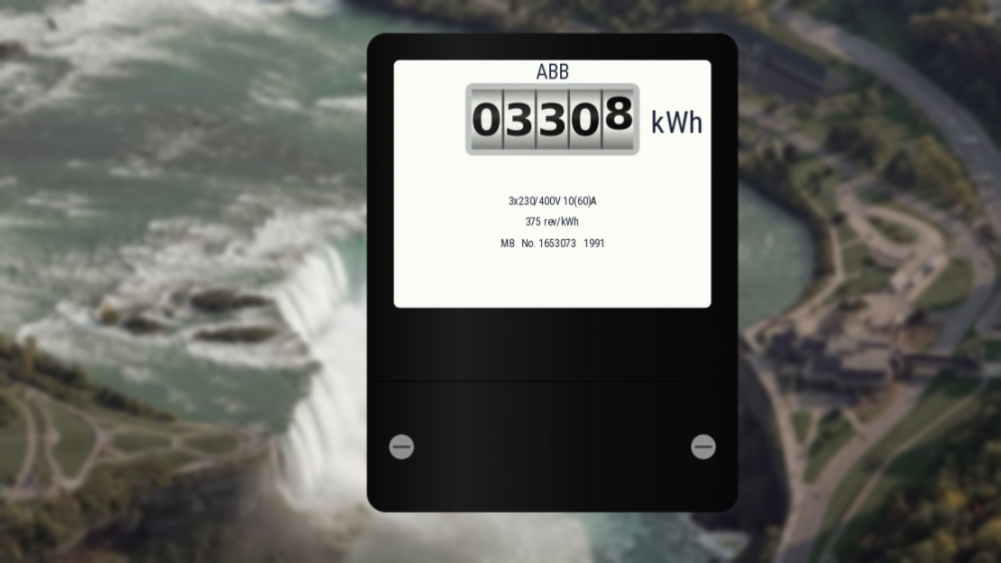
3308 kWh
